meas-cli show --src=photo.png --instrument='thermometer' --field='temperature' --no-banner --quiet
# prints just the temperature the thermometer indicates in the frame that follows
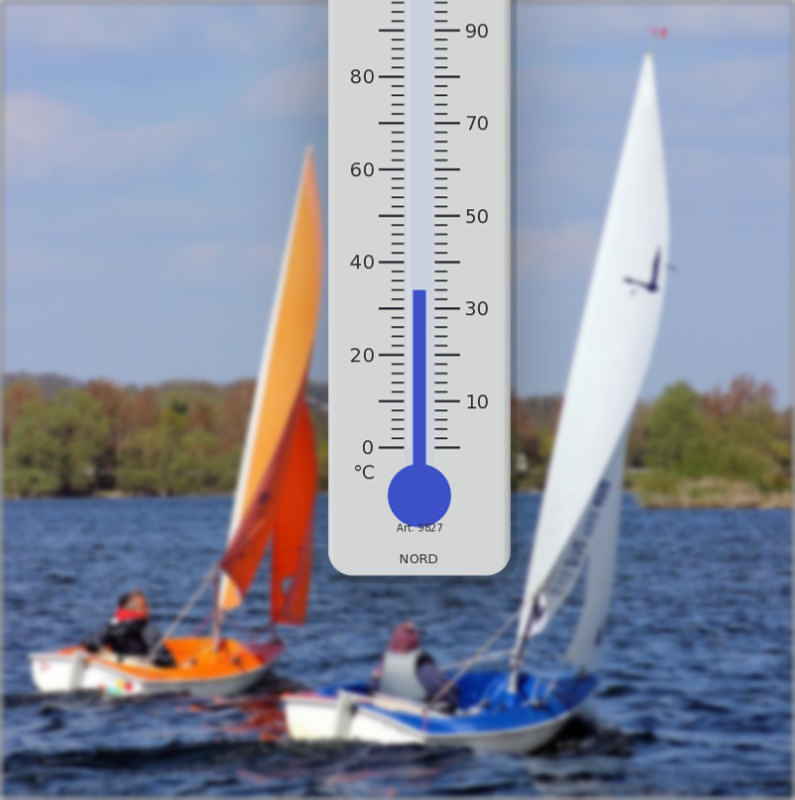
34 °C
